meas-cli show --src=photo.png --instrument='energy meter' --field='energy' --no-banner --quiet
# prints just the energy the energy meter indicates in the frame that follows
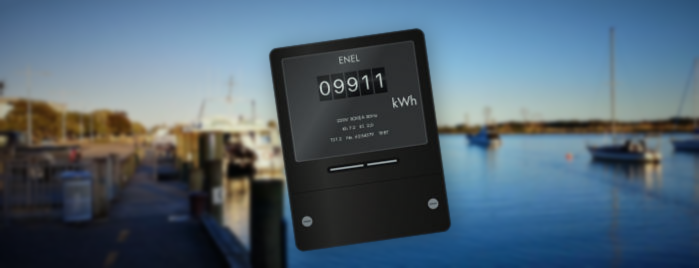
9911 kWh
